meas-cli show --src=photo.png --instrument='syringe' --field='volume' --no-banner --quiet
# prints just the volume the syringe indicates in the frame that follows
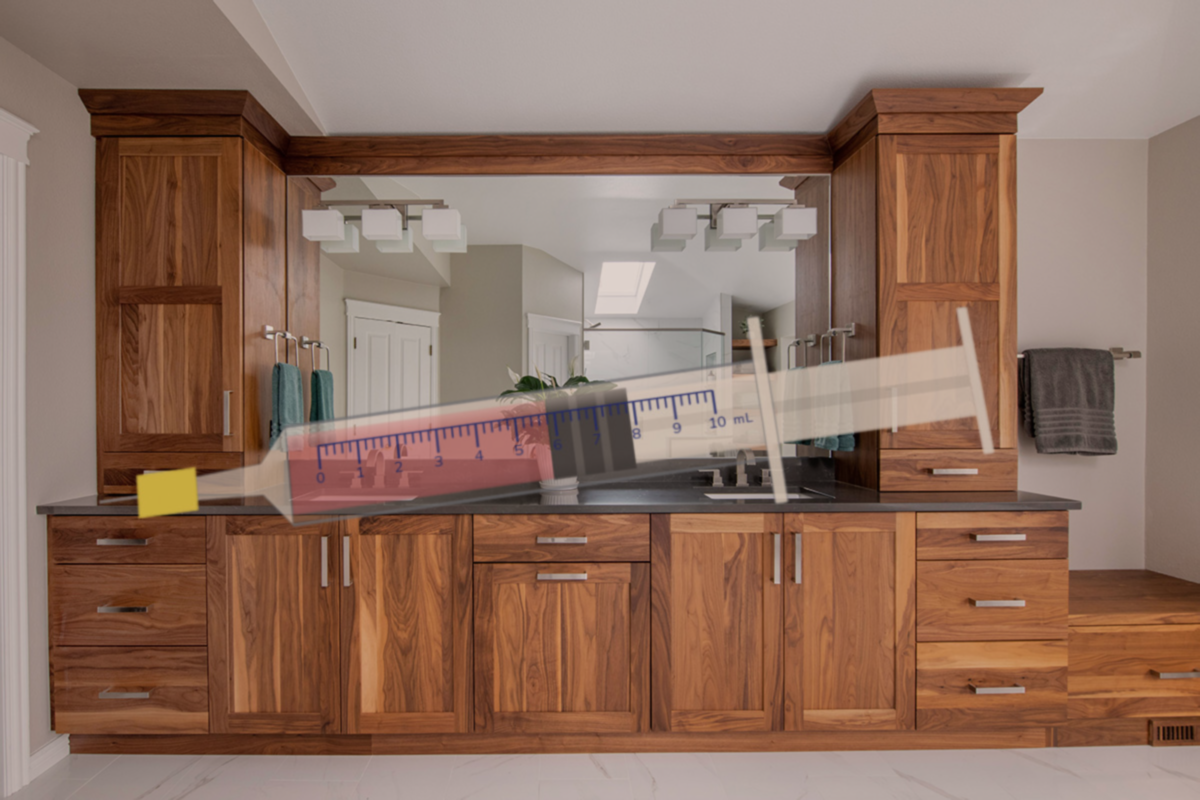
5.8 mL
